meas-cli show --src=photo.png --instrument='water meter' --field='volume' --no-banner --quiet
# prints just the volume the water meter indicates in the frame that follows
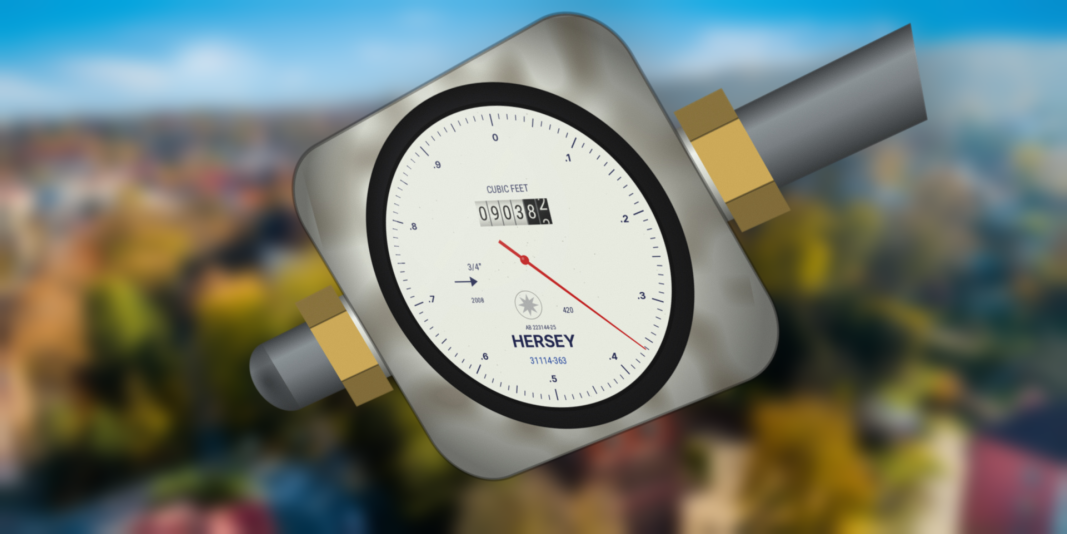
90382.36 ft³
